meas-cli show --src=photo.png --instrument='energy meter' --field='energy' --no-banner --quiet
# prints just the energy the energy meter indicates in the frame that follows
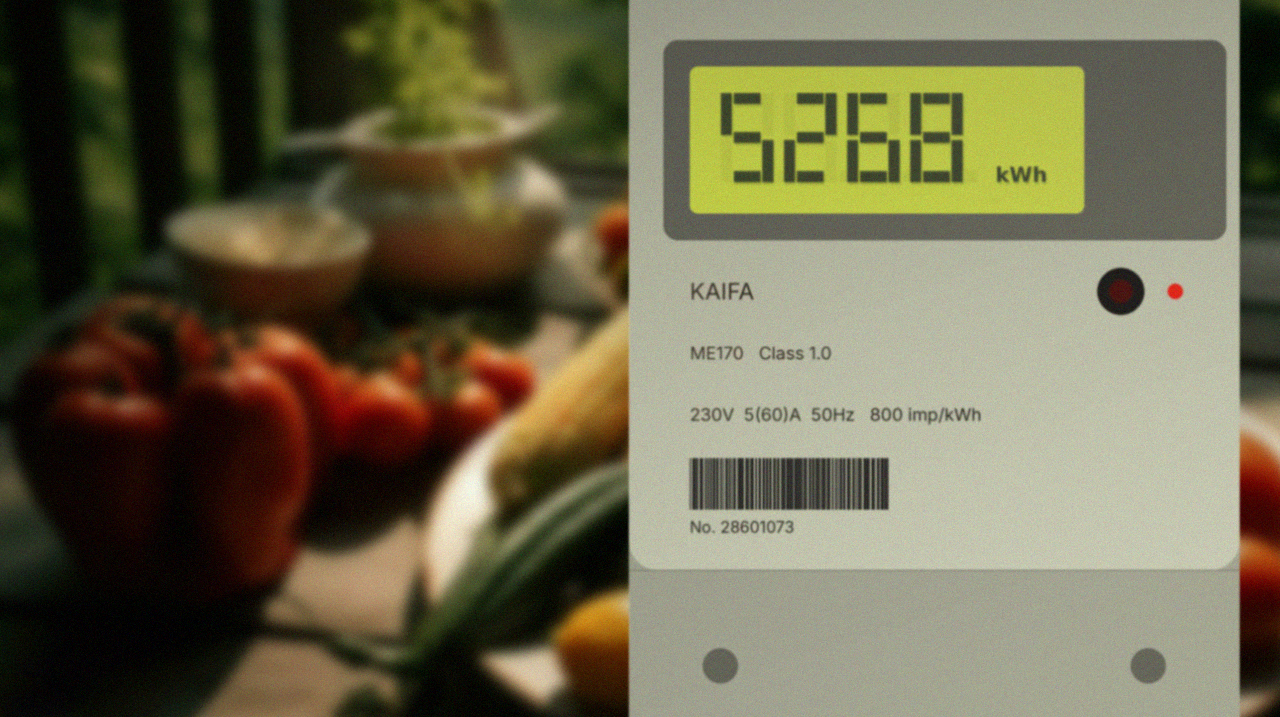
5268 kWh
